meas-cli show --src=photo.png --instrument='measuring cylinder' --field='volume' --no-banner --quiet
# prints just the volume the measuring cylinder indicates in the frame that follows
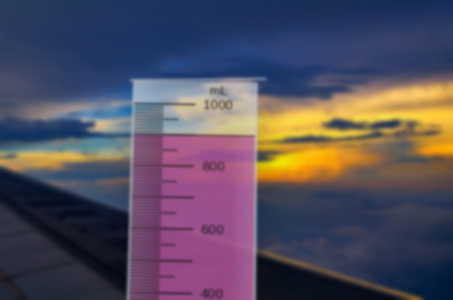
900 mL
